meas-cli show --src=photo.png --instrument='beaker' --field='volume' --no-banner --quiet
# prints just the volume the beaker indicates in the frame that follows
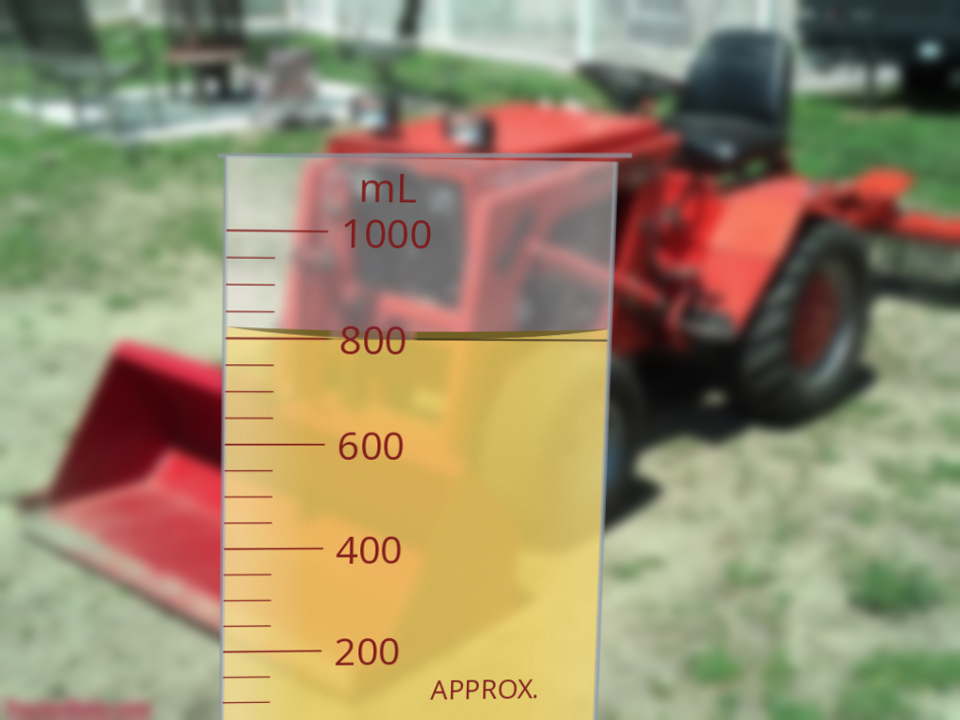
800 mL
